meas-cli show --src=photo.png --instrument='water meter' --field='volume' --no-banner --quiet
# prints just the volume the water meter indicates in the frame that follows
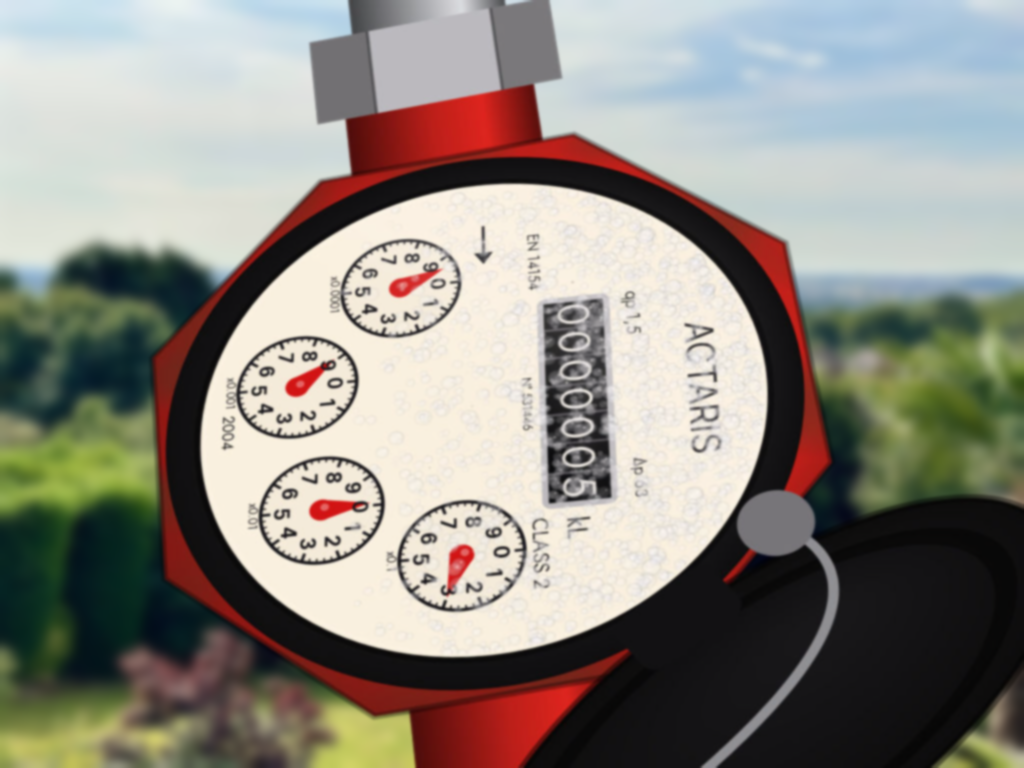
5.2989 kL
